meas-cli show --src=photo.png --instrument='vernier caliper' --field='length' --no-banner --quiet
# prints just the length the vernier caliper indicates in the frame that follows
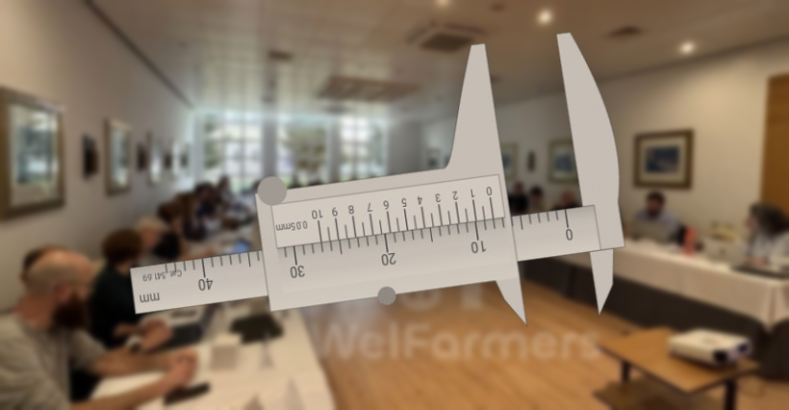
8.0 mm
